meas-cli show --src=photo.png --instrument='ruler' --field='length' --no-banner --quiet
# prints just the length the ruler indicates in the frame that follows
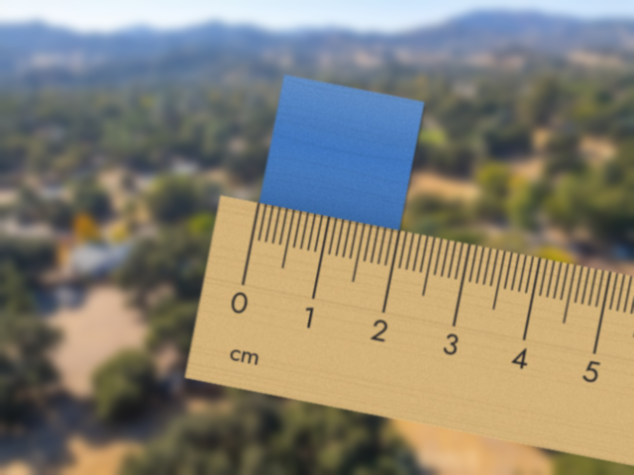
2 cm
